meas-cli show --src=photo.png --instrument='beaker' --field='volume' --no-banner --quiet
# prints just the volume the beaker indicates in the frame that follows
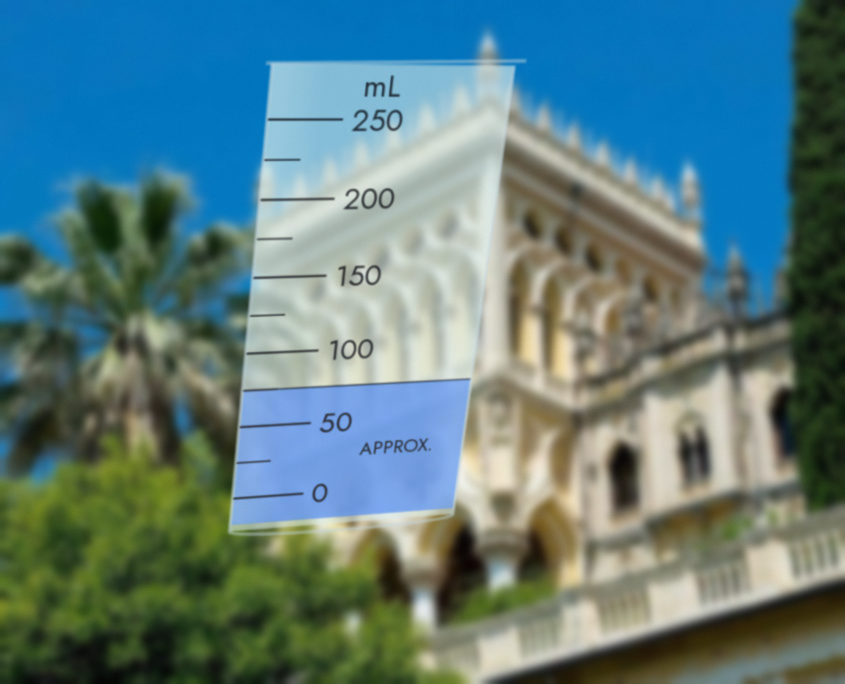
75 mL
